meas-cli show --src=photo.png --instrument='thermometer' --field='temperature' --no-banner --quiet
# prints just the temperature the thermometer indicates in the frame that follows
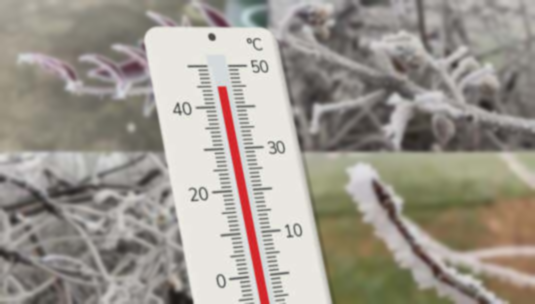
45 °C
